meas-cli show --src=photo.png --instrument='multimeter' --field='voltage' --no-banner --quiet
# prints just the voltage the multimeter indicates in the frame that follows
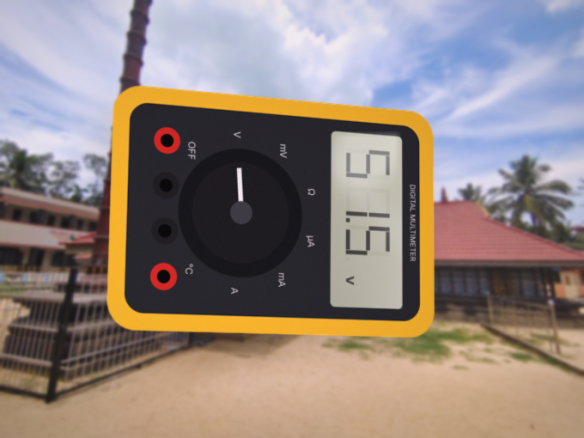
51.5 V
